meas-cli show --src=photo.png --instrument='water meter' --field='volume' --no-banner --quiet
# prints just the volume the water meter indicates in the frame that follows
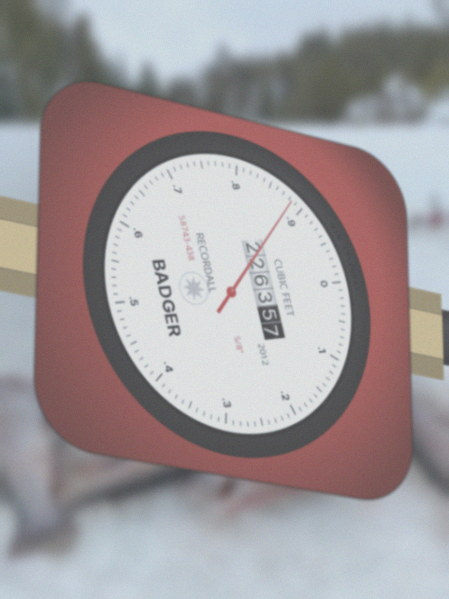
226356.88 ft³
